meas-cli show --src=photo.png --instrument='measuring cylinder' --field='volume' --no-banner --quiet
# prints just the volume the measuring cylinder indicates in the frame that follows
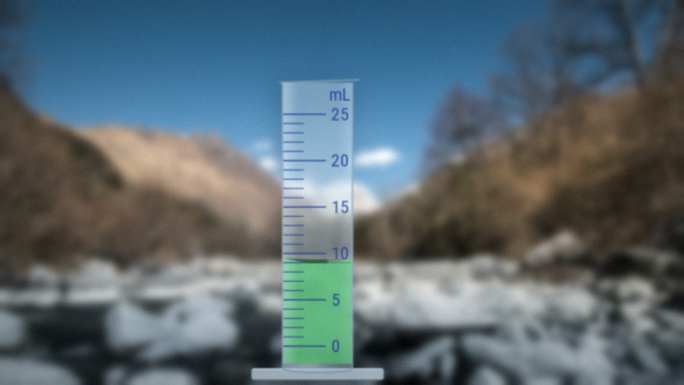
9 mL
